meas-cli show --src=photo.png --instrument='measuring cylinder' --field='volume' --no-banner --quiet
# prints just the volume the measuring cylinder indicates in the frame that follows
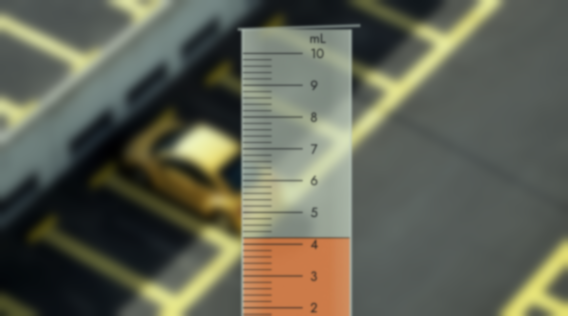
4.2 mL
